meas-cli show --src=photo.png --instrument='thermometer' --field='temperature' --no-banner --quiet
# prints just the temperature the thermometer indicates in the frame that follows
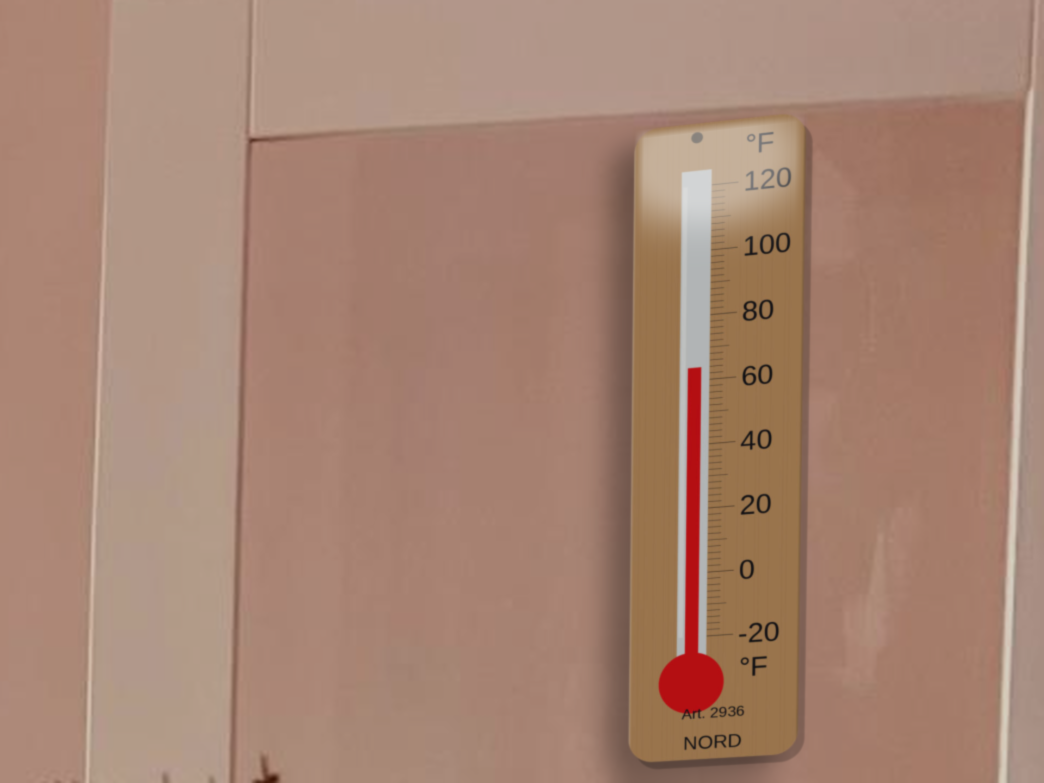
64 °F
